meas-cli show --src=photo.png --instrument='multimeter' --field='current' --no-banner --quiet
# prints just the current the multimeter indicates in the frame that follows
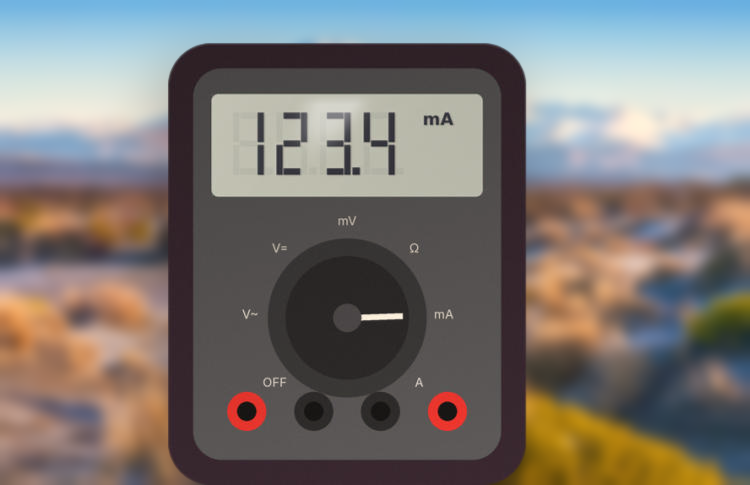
123.4 mA
